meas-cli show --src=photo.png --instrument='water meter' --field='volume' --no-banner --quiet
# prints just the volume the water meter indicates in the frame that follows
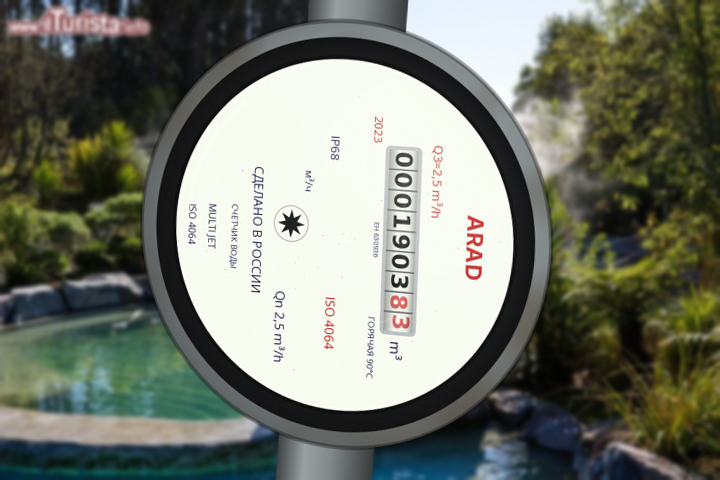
1903.83 m³
